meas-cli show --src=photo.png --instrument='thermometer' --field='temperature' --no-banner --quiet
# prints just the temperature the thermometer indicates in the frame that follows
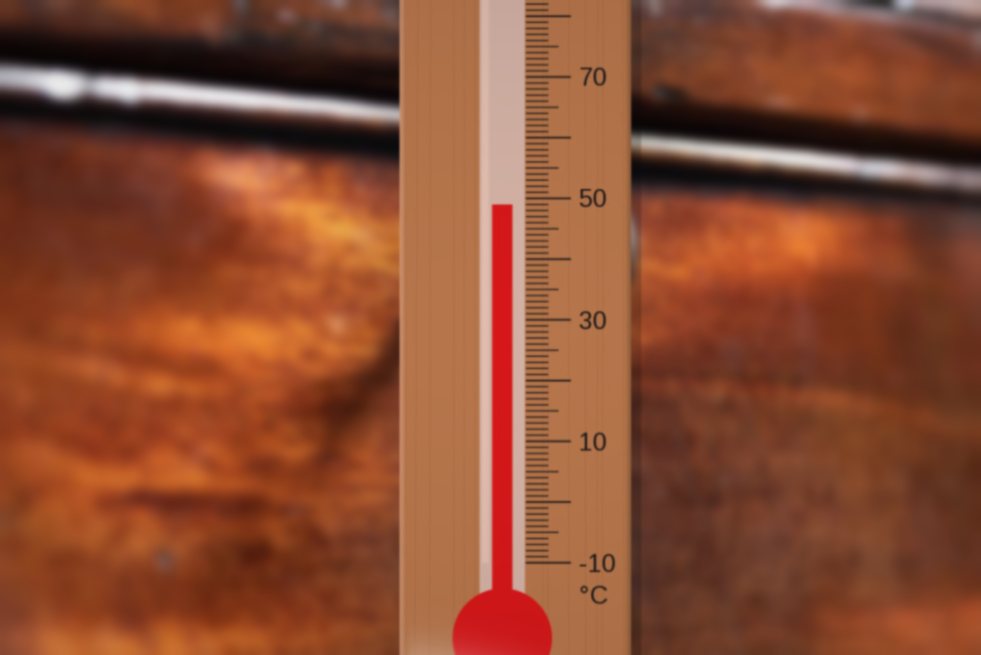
49 °C
